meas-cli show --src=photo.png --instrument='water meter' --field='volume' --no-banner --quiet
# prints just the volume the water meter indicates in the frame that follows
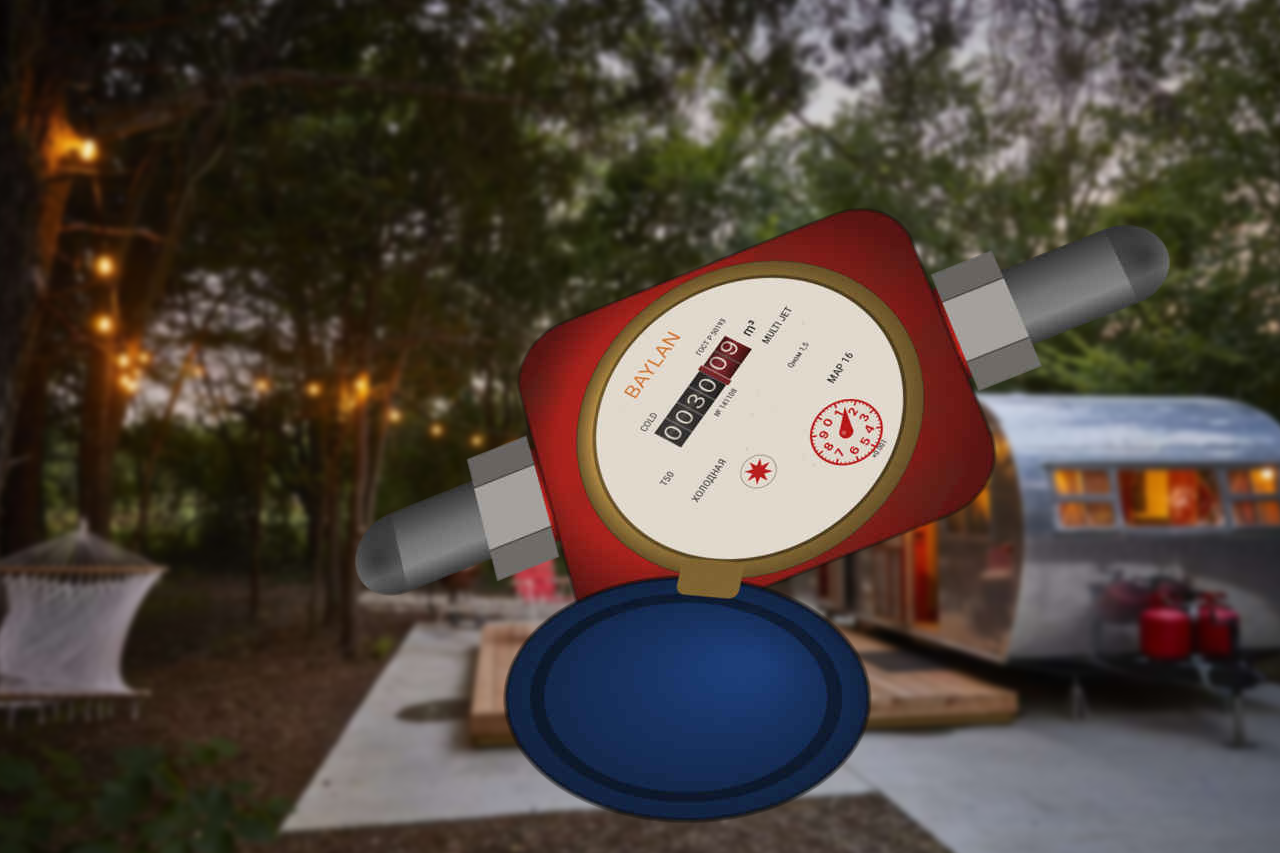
30.091 m³
